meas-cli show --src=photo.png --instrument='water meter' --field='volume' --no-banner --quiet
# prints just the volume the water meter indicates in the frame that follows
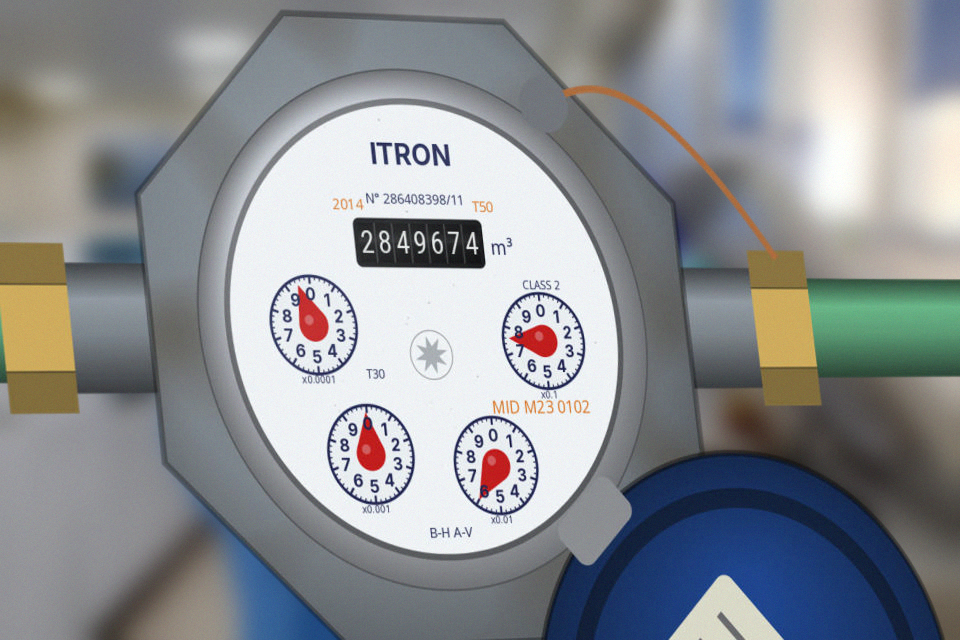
2849674.7599 m³
